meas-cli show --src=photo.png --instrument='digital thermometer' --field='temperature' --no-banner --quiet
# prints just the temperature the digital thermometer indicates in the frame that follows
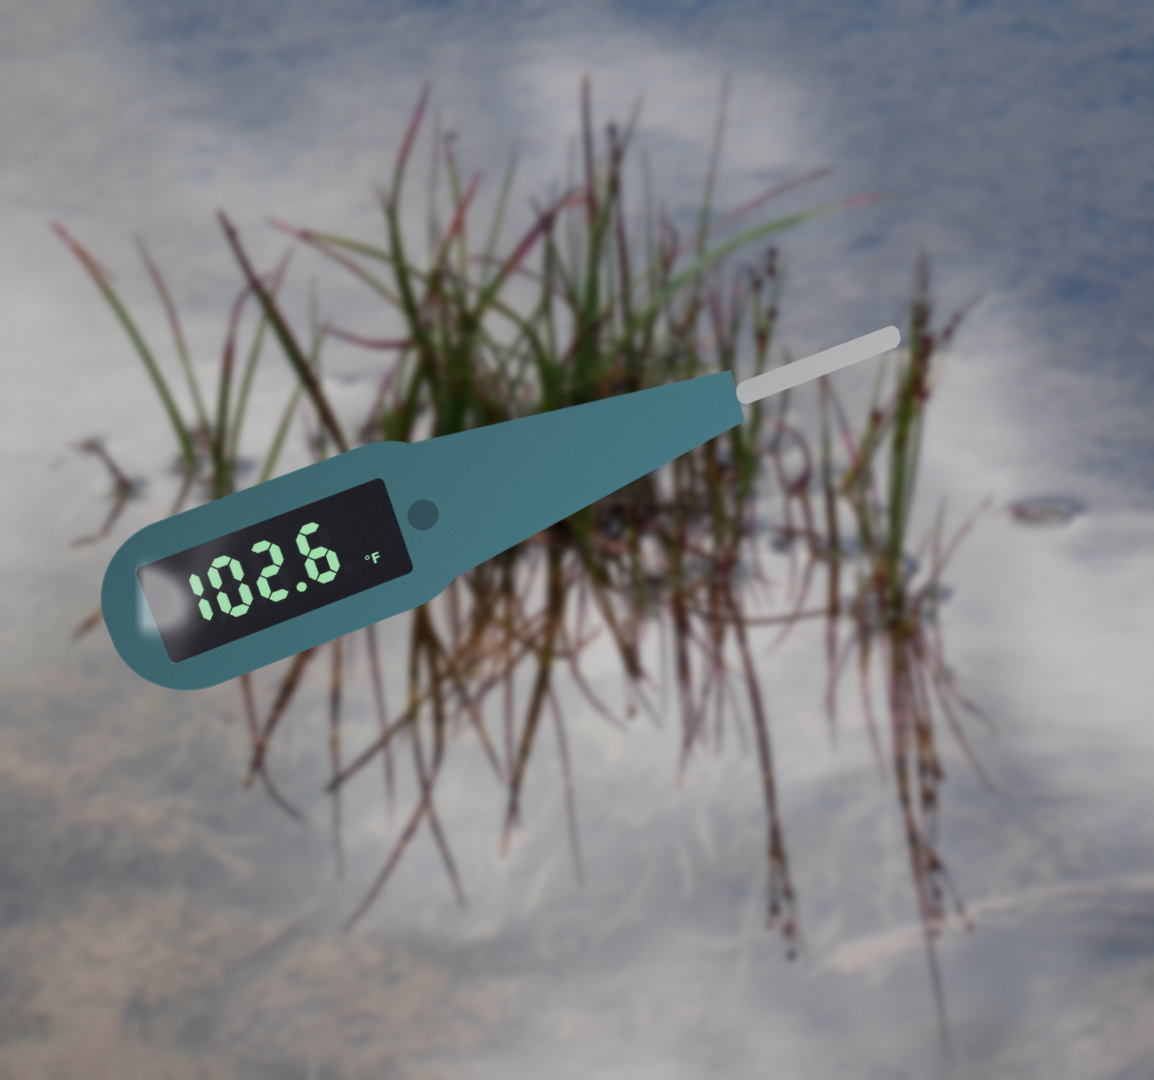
102.6 °F
